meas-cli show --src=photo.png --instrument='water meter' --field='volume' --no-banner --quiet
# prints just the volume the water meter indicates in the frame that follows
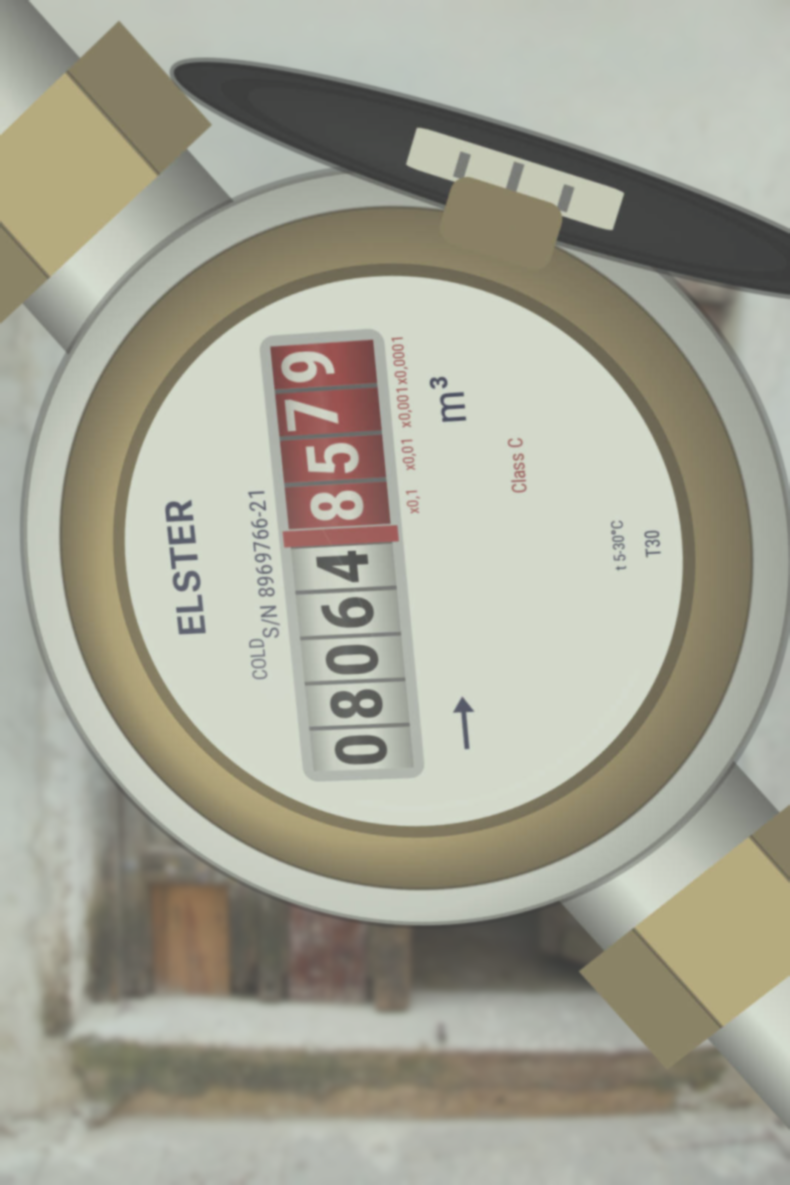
8064.8579 m³
